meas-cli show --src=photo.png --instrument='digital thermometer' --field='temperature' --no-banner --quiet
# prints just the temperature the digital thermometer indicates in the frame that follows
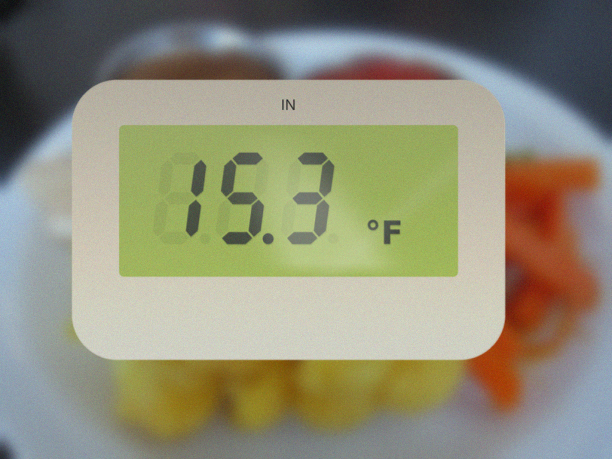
15.3 °F
